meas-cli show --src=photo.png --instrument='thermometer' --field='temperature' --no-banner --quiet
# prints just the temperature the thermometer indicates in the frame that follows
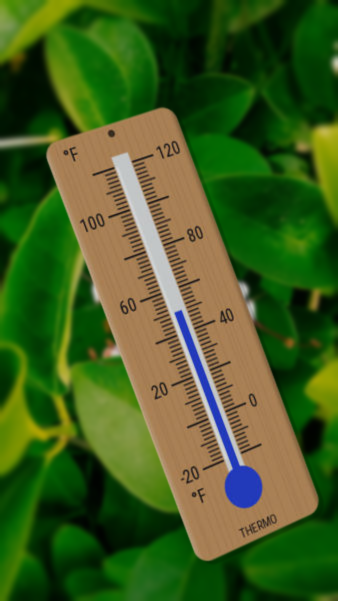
50 °F
